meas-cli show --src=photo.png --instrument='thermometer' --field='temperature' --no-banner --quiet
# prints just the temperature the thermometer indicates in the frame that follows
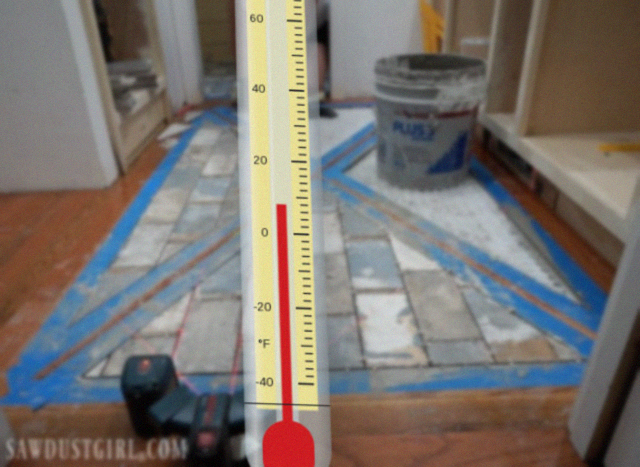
8 °F
